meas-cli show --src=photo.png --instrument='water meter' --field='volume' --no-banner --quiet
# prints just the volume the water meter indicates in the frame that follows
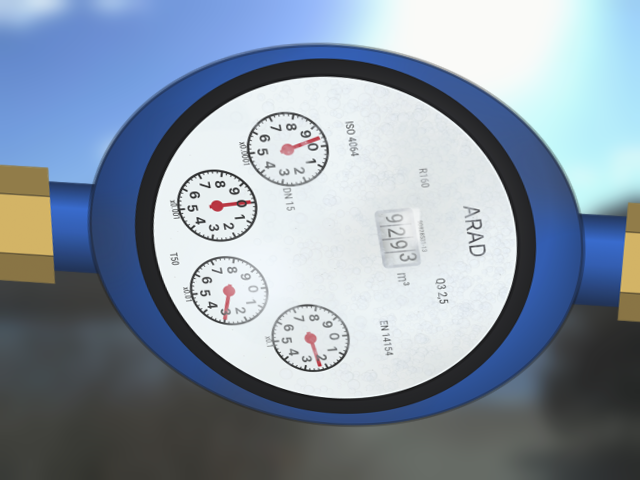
9293.2299 m³
